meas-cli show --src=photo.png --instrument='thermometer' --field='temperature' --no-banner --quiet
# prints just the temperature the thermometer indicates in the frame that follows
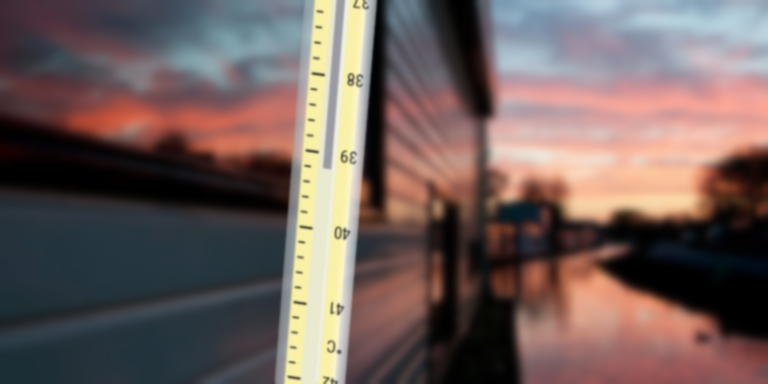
39.2 °C
